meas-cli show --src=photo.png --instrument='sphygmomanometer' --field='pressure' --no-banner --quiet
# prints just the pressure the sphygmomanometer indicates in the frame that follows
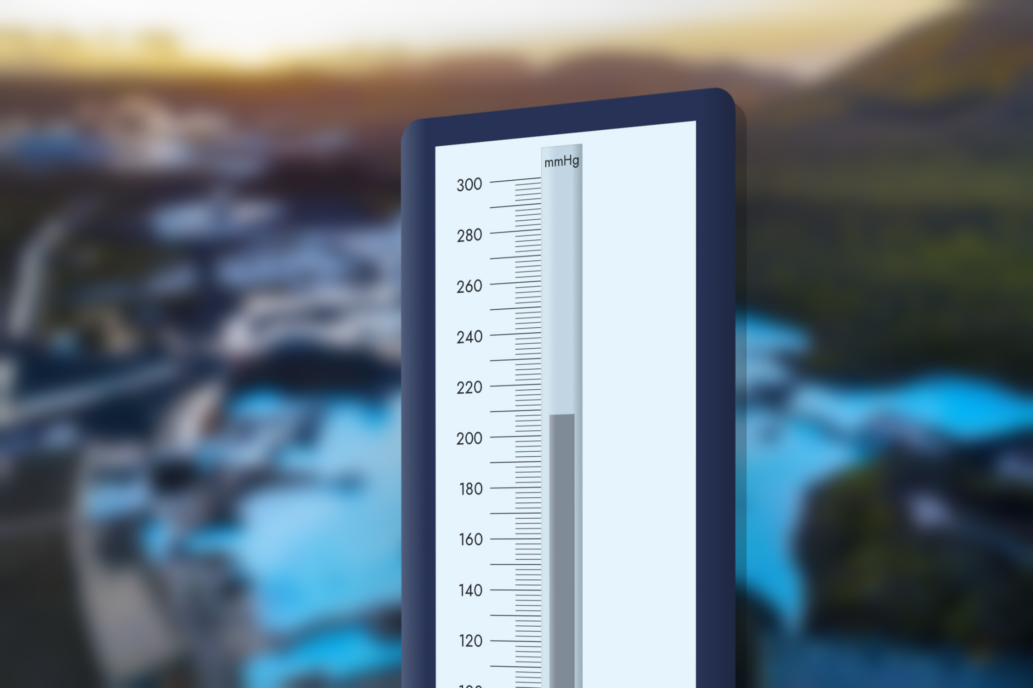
208 mmHg
